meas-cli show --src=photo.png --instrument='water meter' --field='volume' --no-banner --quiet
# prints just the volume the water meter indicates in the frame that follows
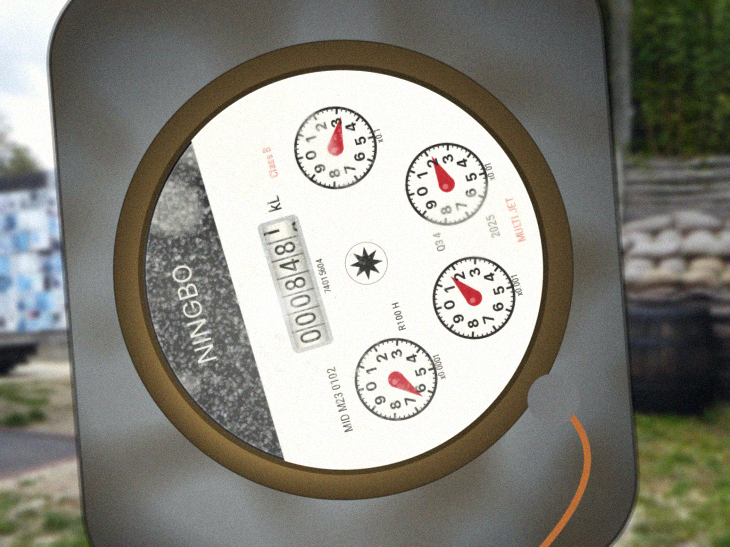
8481.3216 kL
